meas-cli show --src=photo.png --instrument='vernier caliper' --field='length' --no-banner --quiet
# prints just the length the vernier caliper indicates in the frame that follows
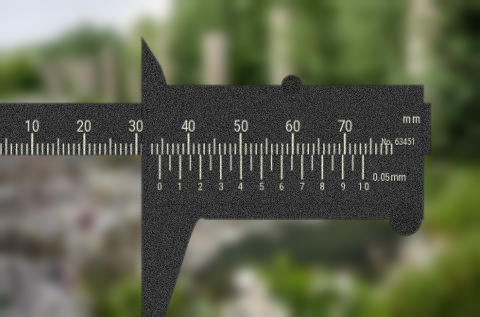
34.5 mm
